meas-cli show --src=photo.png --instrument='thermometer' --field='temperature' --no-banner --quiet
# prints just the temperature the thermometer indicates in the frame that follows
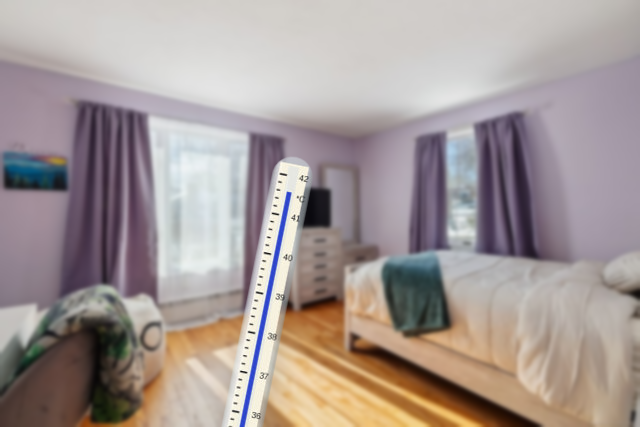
41.6 °C
